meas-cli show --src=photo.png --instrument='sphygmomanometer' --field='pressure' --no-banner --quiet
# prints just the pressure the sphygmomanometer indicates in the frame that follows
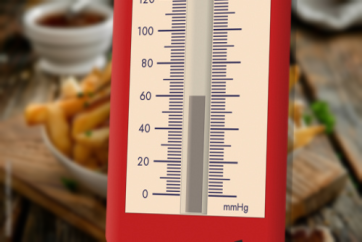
60 mmHg
